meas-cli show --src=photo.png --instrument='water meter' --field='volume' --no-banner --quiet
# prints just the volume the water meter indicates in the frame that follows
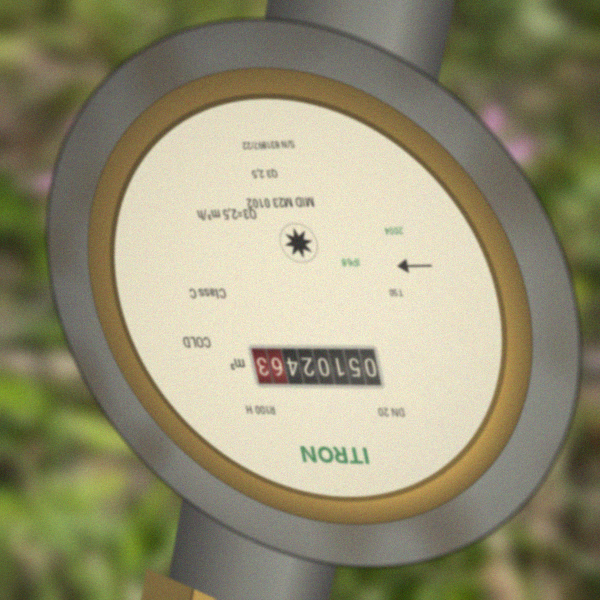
51024.63 m³
